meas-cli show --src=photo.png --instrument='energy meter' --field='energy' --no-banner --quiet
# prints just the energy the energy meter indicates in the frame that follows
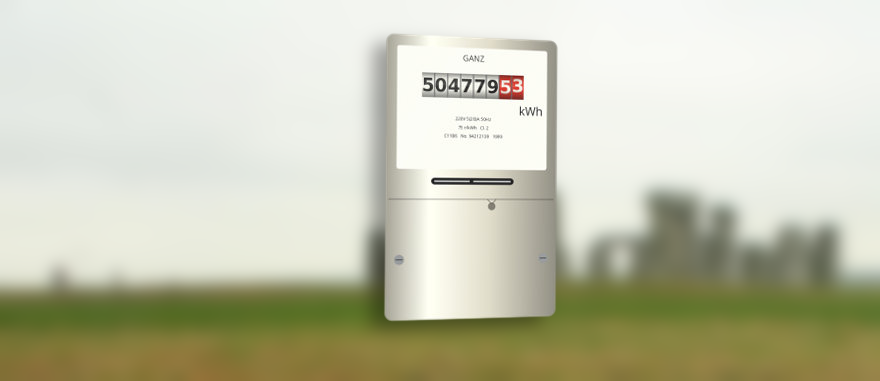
504779.53 kWh
